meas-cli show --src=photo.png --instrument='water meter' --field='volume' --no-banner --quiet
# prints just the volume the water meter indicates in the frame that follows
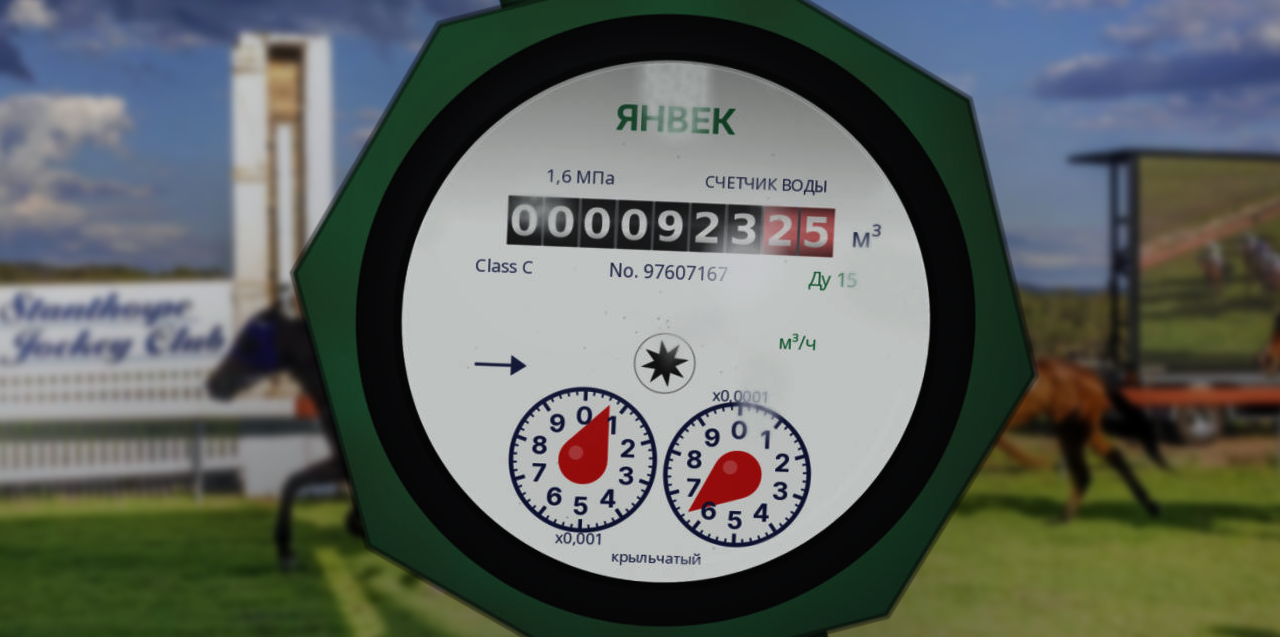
923.2506 m³
